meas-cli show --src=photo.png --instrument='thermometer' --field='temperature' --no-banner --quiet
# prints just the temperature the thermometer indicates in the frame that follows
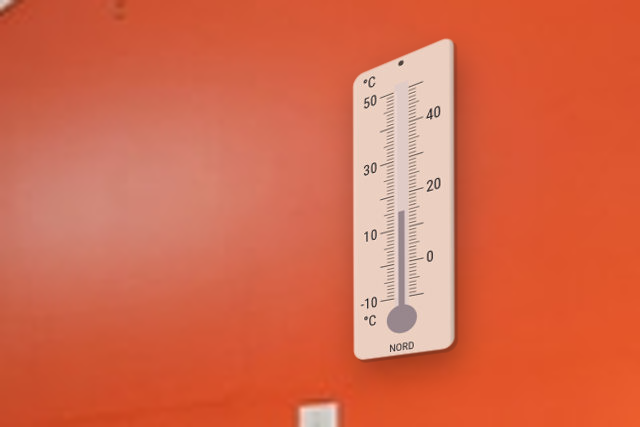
15 °C
